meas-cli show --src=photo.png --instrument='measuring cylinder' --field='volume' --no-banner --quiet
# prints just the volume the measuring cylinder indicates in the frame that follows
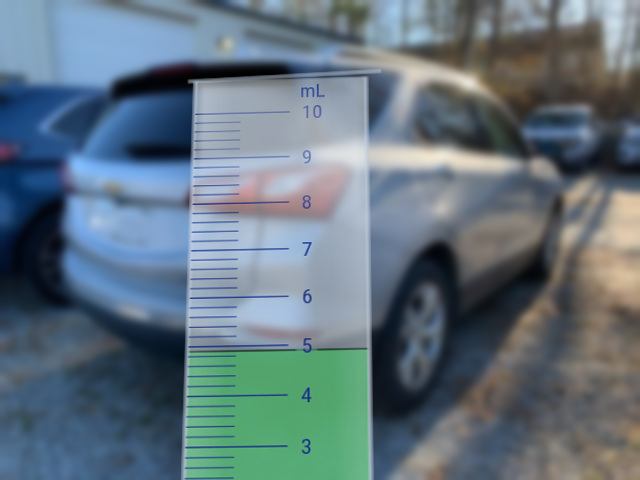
4.9 mL
